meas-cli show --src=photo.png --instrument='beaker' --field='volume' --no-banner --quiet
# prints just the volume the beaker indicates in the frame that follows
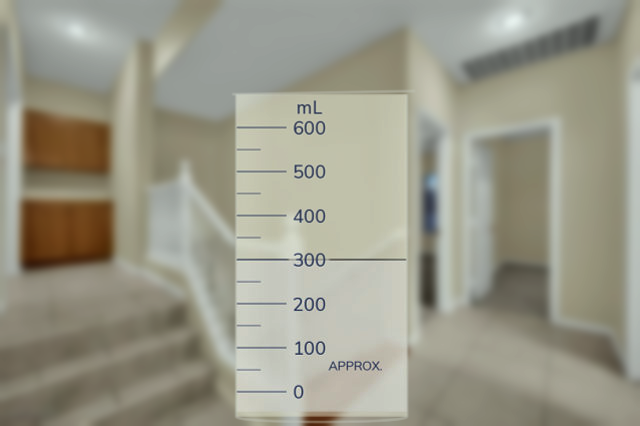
300 mL
